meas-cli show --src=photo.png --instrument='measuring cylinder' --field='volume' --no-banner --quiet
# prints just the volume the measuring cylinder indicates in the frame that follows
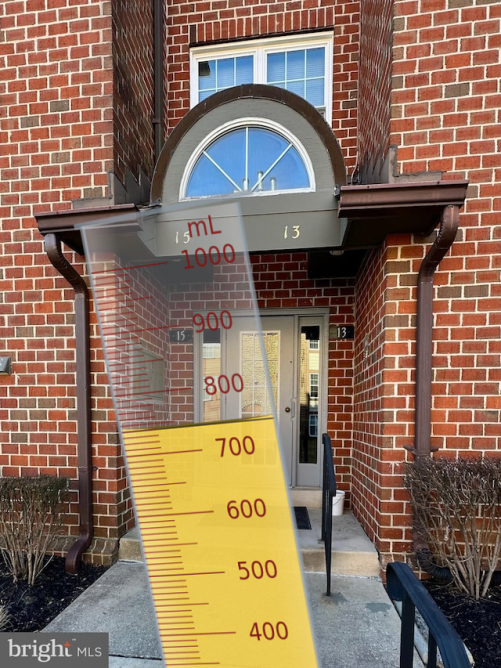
740 mL
